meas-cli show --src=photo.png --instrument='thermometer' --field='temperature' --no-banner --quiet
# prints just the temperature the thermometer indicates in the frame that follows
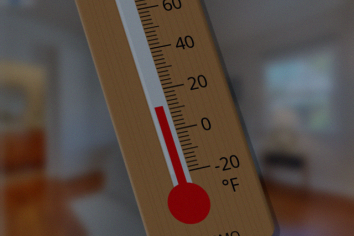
12 °F
